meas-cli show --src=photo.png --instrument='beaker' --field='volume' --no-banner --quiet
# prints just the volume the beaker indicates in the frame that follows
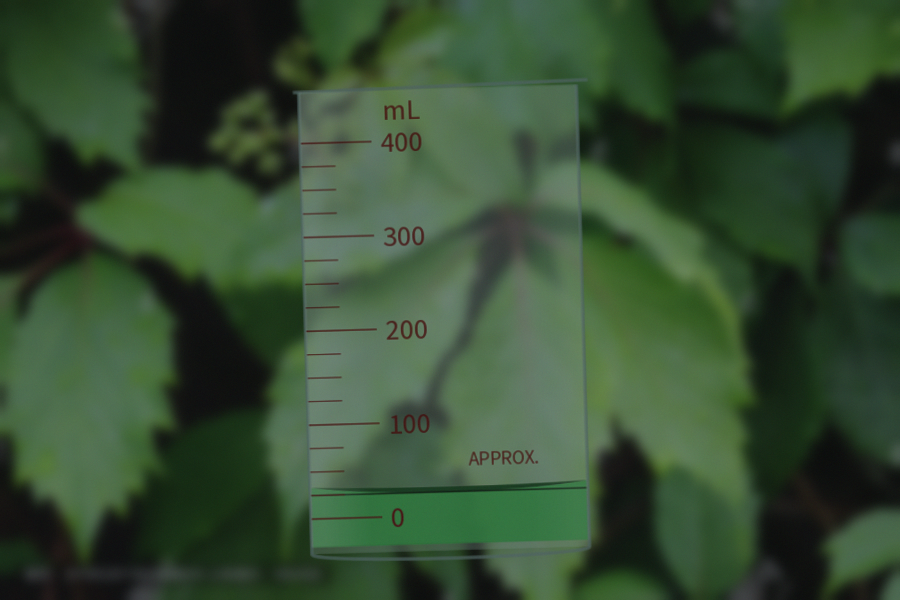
25 mL
